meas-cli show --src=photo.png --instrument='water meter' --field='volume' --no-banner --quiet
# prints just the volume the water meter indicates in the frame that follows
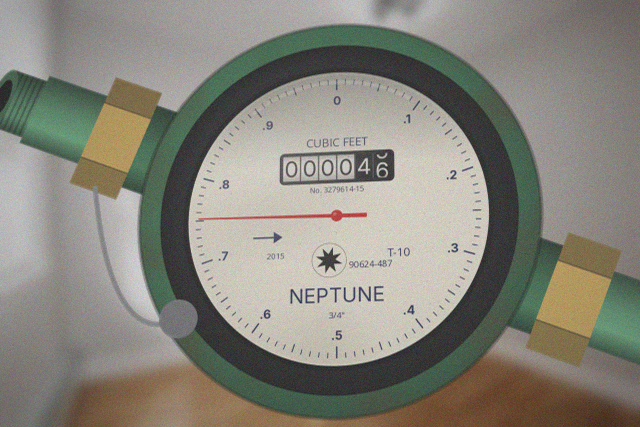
45.75 ft³
